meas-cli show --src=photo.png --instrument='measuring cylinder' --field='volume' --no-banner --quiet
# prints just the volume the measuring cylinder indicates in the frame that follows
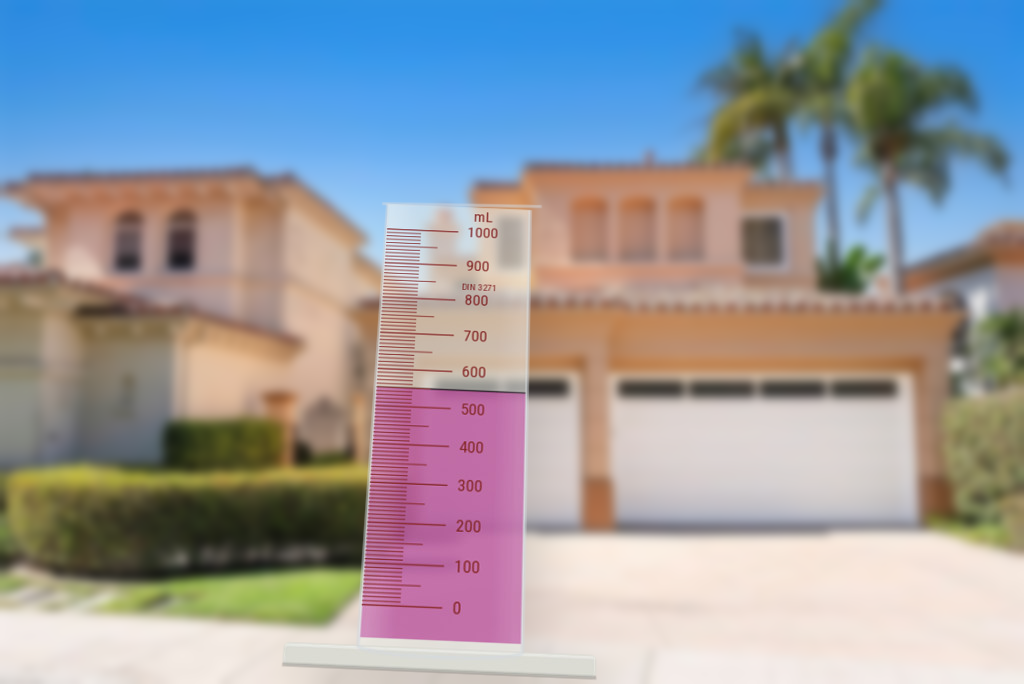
550 mL
